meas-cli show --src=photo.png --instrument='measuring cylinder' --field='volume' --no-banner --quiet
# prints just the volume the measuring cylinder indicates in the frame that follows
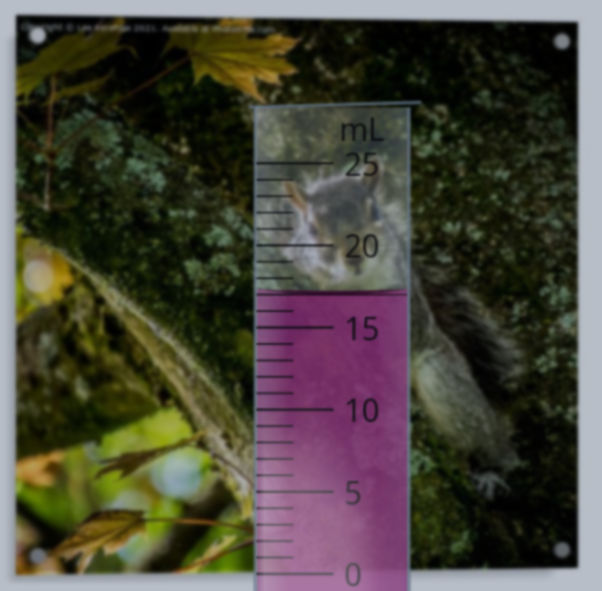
17 mL
